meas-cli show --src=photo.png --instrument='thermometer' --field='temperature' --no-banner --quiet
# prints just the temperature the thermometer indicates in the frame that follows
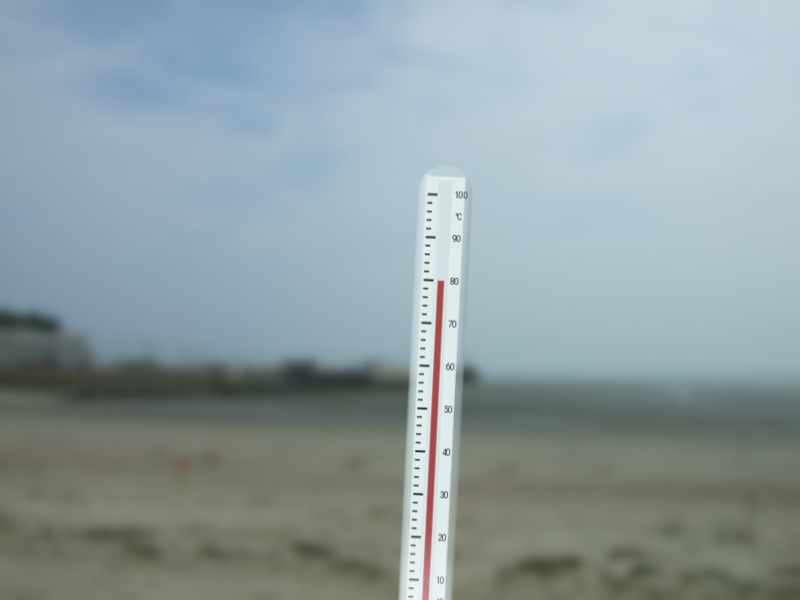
80 °C
